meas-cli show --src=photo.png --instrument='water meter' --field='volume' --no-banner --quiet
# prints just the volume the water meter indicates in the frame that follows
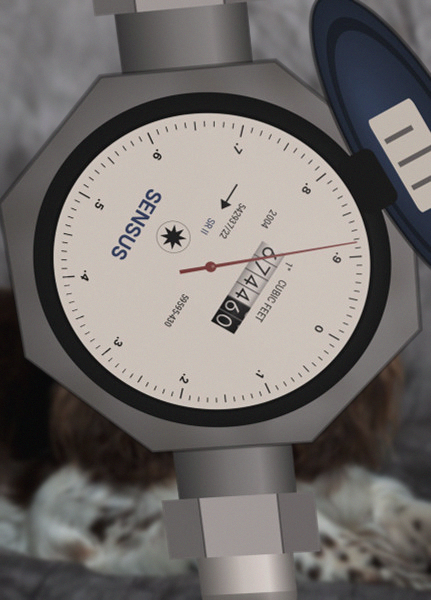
674459.88 ft³
